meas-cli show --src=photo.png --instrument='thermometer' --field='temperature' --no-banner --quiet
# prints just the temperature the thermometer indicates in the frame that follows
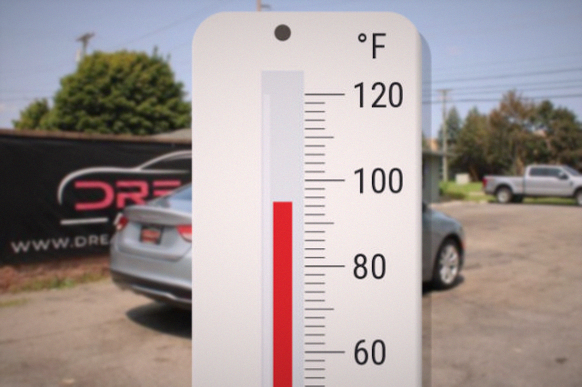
95 °F
